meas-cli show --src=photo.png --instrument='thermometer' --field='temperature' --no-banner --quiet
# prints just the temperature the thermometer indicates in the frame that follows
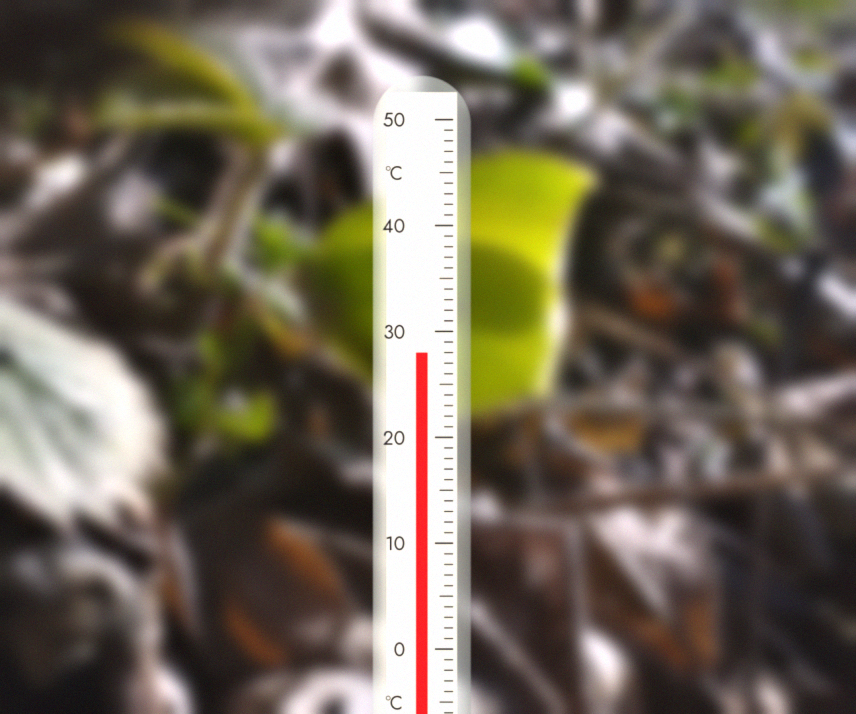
28 °C
